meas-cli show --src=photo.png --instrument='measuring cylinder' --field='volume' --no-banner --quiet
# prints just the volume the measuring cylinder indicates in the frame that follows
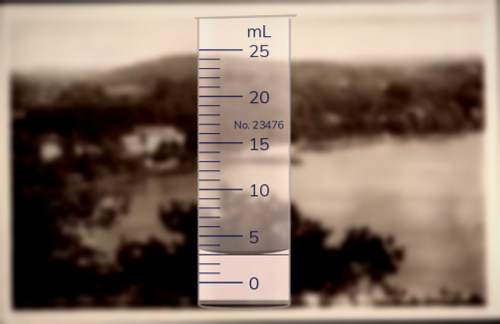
3 mL
